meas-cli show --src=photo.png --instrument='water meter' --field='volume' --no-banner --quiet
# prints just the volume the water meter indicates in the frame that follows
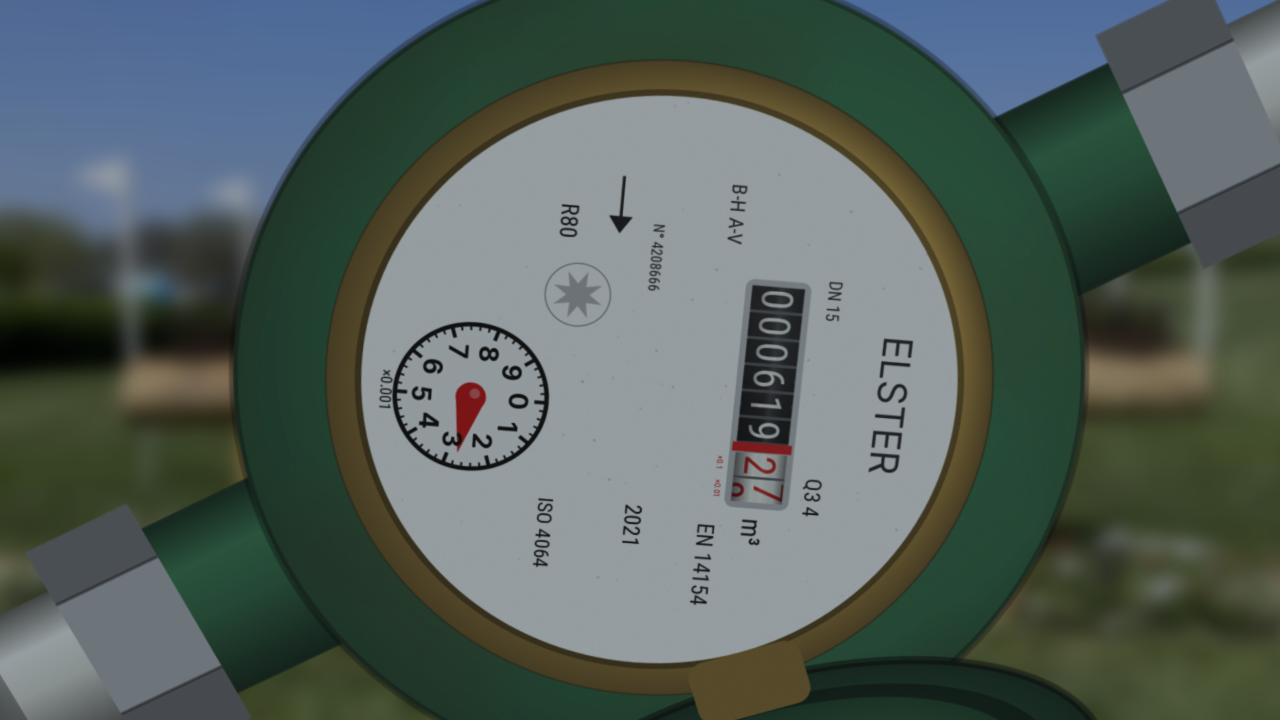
619.272 m³
